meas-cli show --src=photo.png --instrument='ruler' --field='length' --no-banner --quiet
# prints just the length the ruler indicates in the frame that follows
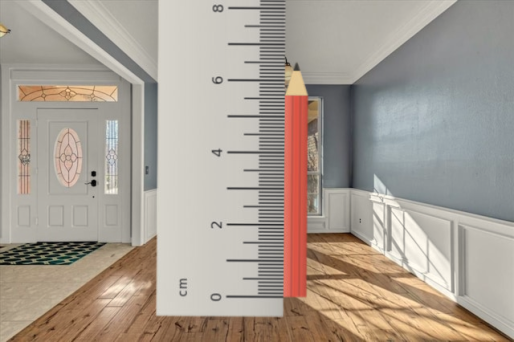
6.5 cm
